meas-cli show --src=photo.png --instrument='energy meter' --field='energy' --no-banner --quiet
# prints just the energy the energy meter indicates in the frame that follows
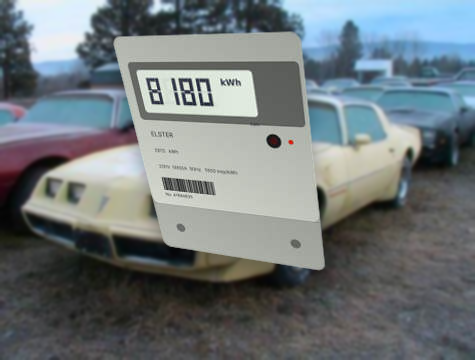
8180 kWh
